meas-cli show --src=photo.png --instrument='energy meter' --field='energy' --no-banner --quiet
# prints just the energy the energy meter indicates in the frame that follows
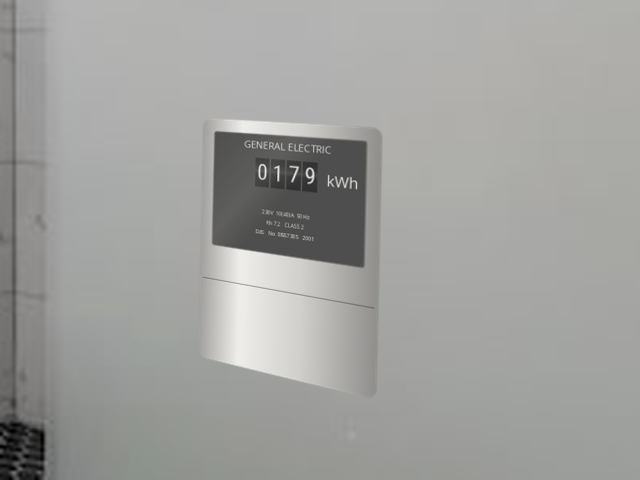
179 kWh
